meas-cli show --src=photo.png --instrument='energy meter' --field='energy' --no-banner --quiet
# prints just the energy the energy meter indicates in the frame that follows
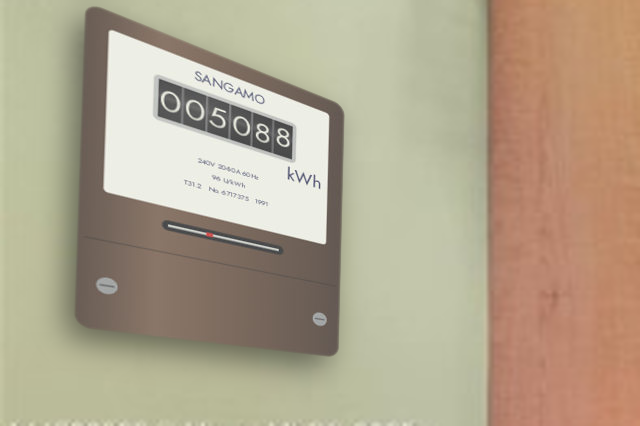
5088 kWh
